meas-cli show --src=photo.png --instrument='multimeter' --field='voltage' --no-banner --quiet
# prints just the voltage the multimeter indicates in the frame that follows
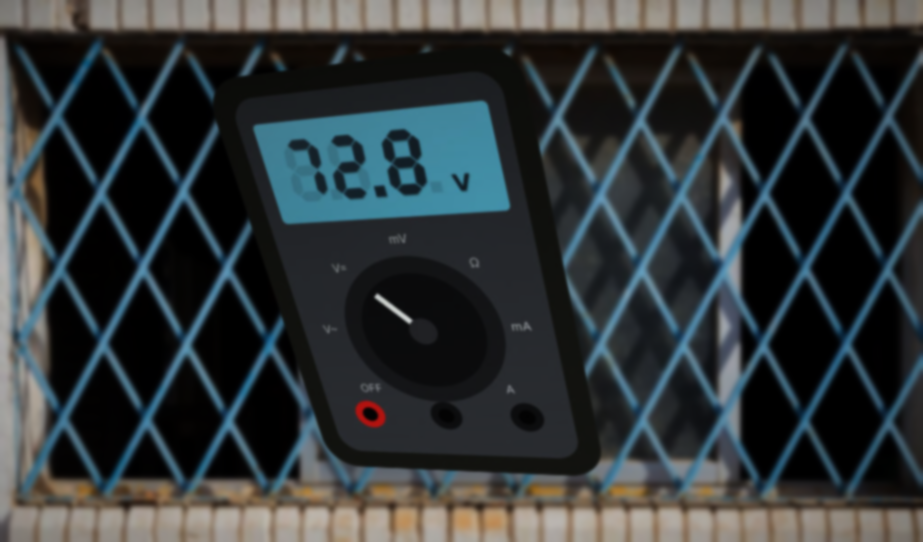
72.8 V
